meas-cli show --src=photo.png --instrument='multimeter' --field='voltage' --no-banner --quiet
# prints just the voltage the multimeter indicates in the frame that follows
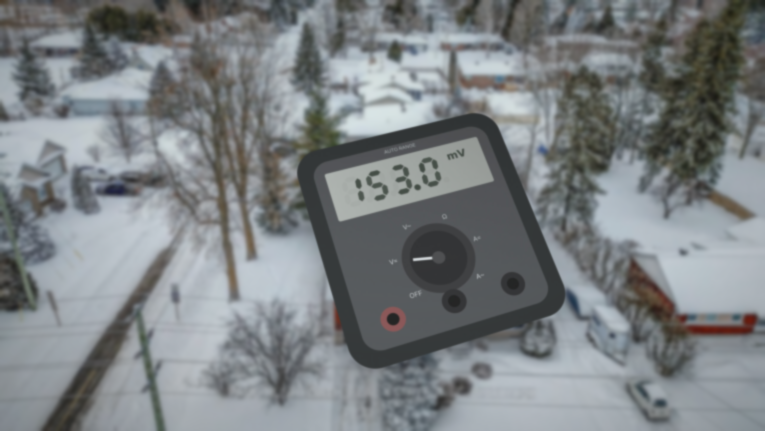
153.0 mV
